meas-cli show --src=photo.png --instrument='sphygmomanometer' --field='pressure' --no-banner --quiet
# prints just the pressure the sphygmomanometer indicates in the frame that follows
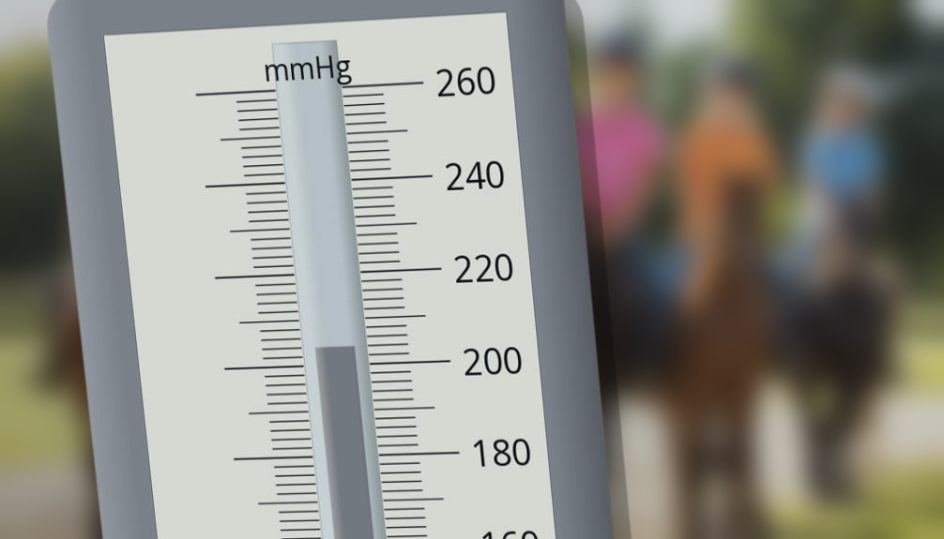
204 mmHg
